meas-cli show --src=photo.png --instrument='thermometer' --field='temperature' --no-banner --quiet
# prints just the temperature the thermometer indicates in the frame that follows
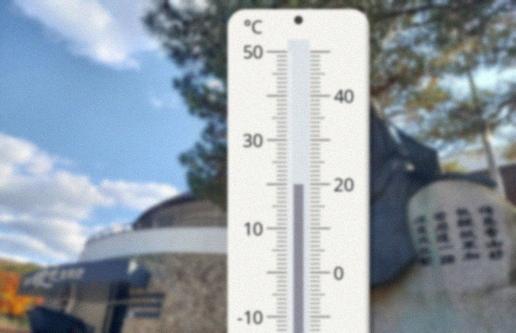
20 °C
